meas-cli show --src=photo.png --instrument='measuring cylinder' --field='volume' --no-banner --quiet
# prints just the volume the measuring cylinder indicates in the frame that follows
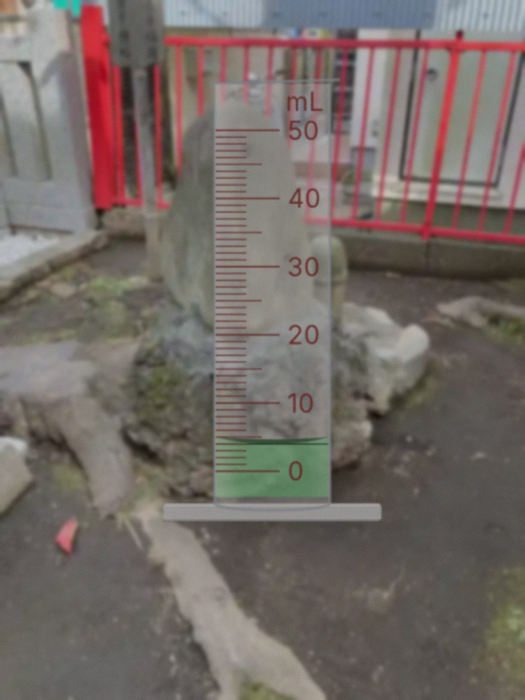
4 mL
